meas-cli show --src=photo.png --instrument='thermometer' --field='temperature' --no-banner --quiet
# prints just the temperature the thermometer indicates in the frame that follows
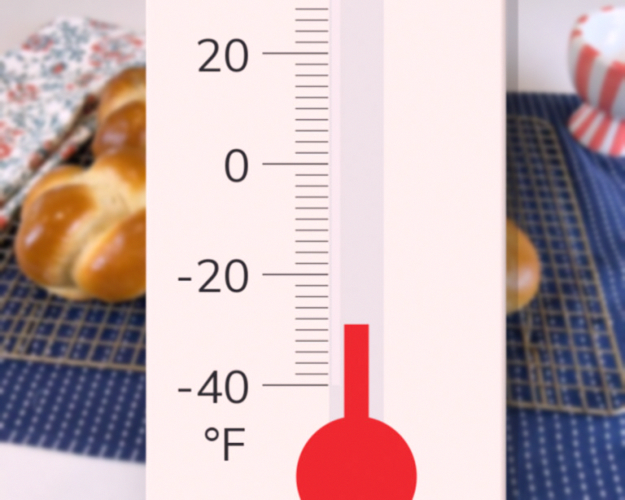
-29 °F
